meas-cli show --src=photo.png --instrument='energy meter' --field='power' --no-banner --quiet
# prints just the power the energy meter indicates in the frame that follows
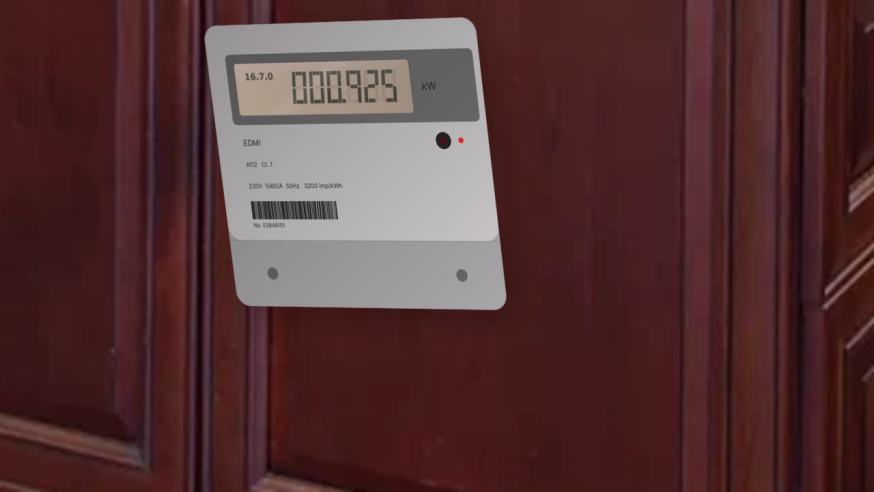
0.925 kW
